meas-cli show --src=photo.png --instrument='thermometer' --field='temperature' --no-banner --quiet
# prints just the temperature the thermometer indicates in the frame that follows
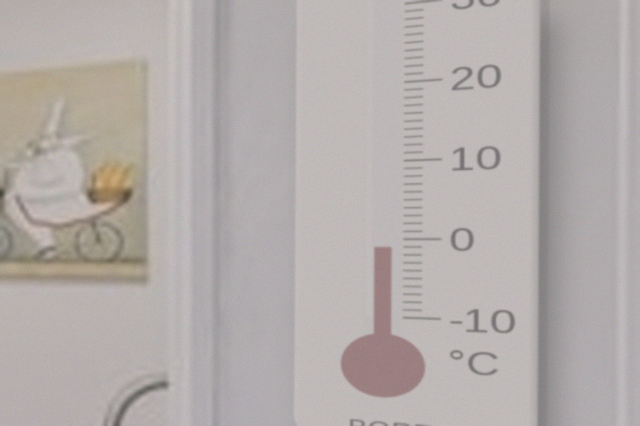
-1 °C
